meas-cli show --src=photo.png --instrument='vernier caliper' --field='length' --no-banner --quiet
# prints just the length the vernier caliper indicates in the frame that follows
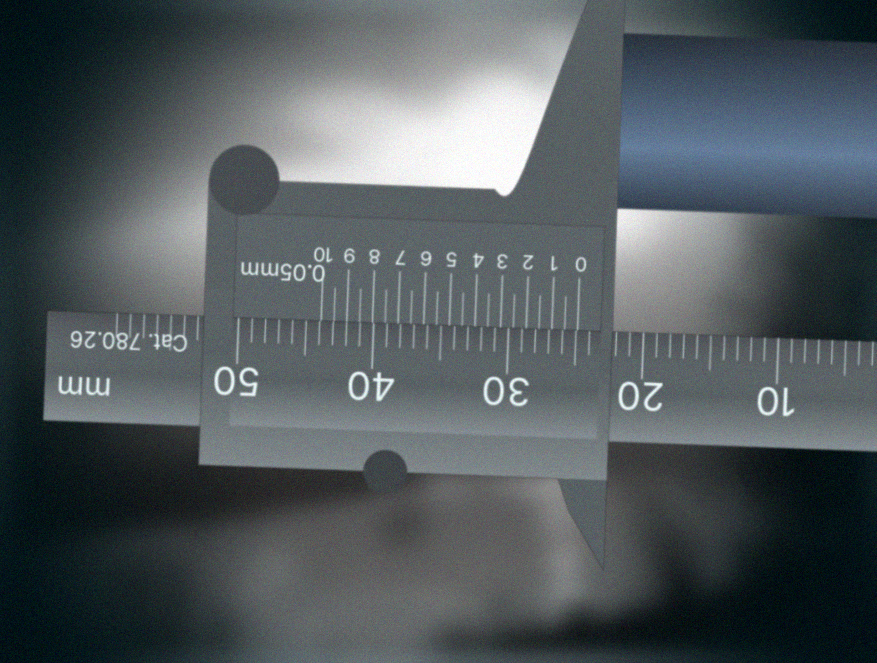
24.9 mm
